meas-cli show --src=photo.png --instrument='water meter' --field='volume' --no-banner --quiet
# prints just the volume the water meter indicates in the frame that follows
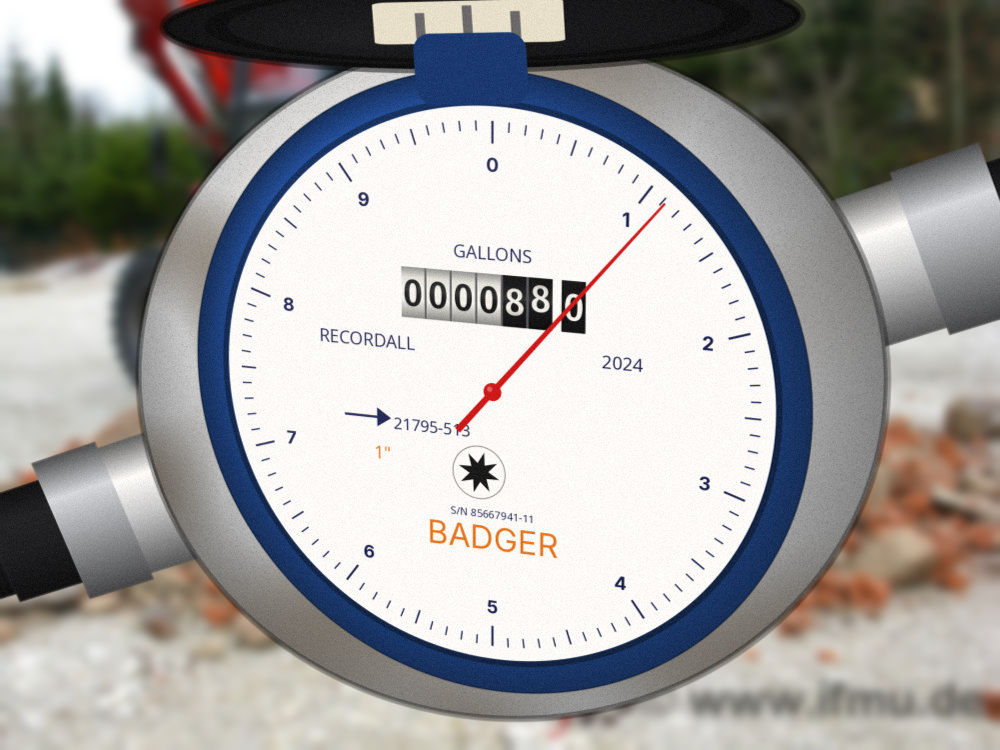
881.1 gal
